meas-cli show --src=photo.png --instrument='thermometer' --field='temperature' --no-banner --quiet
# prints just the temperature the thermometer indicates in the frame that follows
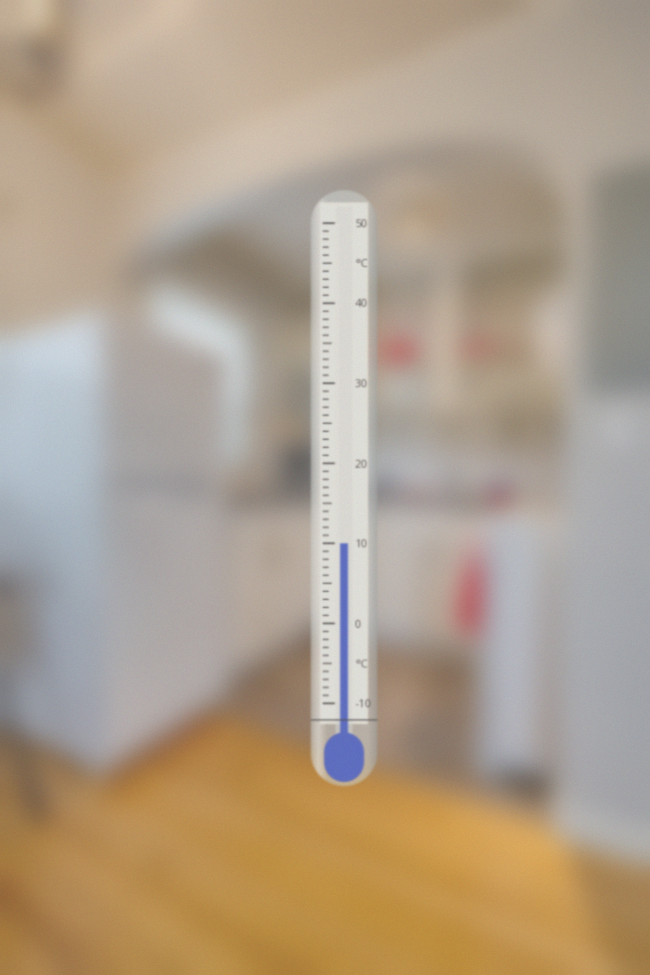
10 °C
